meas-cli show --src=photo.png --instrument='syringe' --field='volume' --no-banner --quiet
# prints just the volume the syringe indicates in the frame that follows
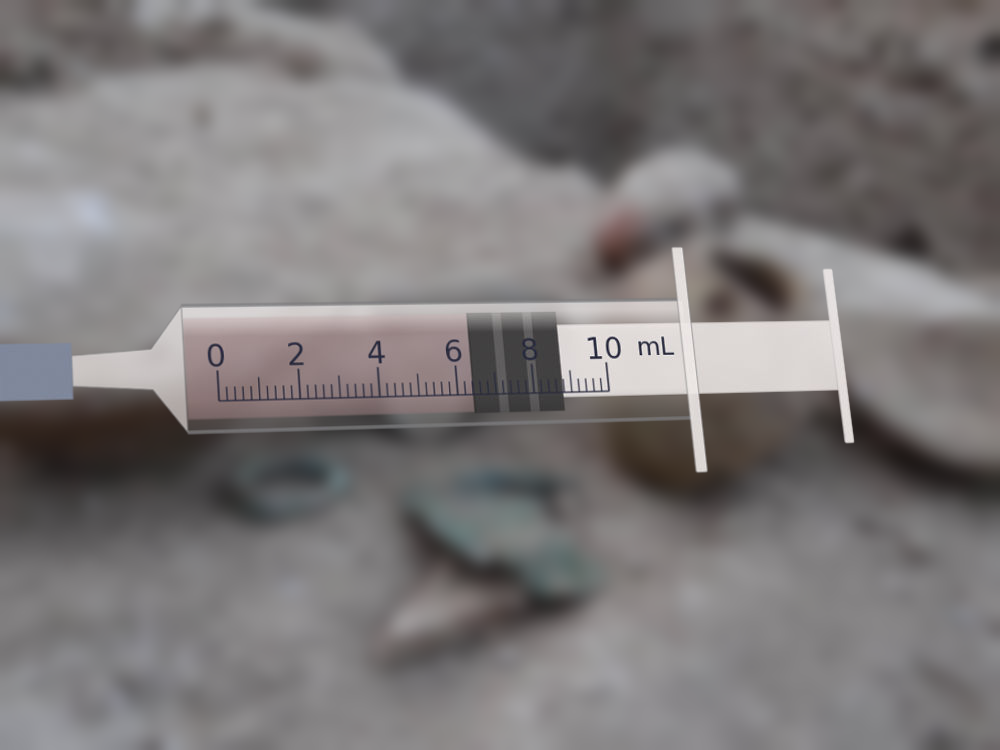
6.4 mL
